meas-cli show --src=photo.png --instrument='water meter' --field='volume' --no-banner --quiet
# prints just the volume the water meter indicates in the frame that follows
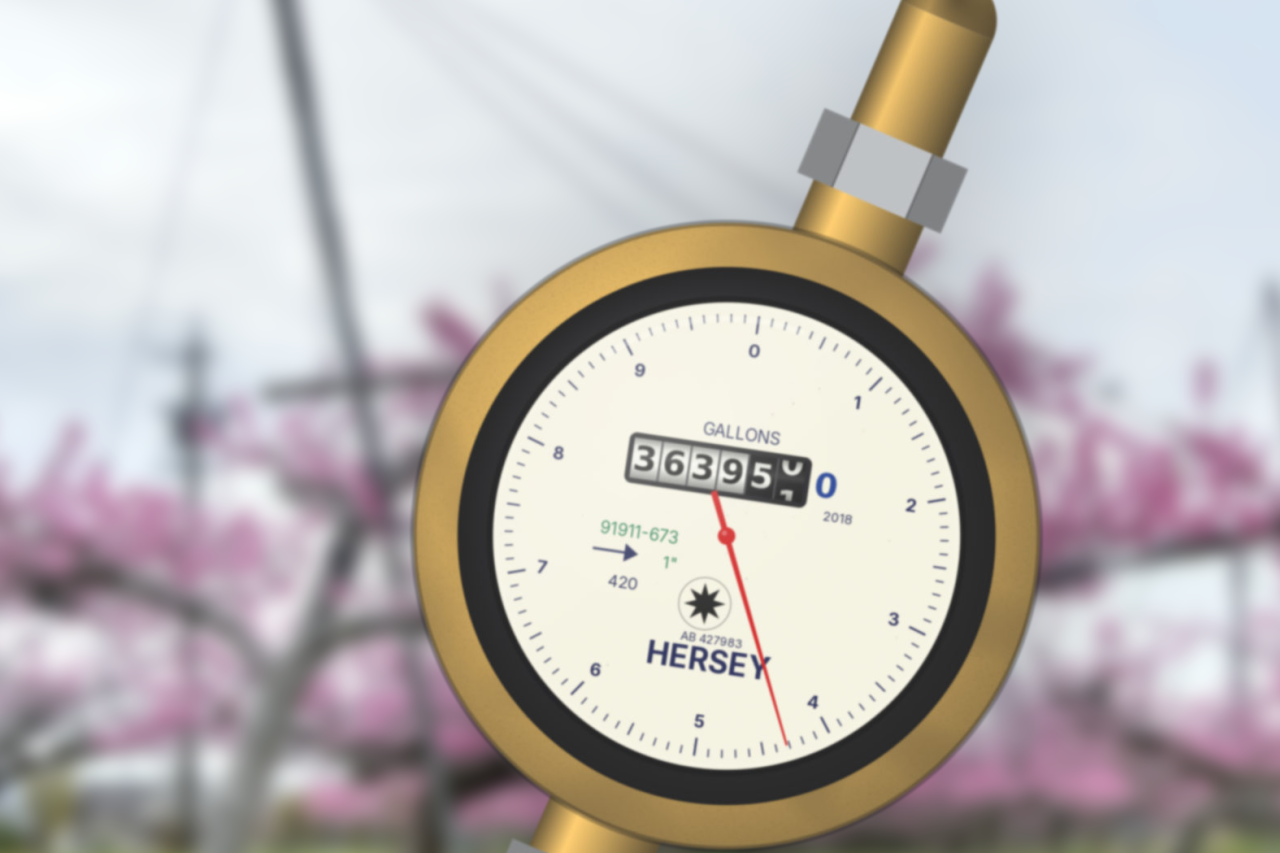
3639504.3 gal
